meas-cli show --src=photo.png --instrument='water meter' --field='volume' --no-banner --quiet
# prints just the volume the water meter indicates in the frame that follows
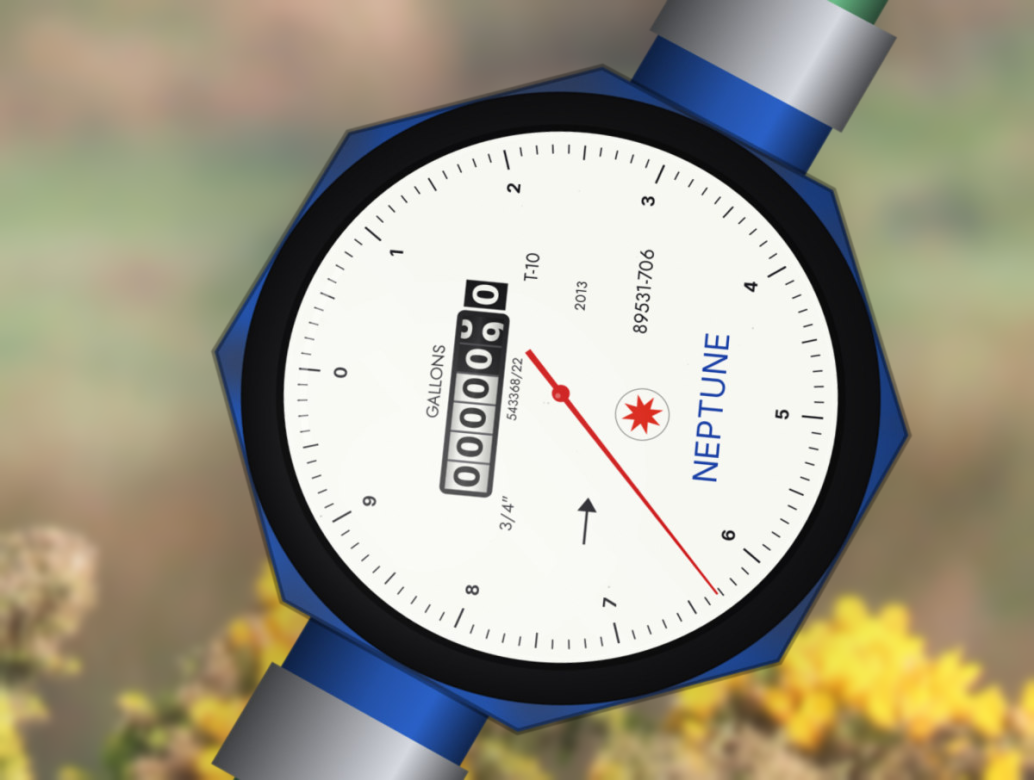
86.3 gal
